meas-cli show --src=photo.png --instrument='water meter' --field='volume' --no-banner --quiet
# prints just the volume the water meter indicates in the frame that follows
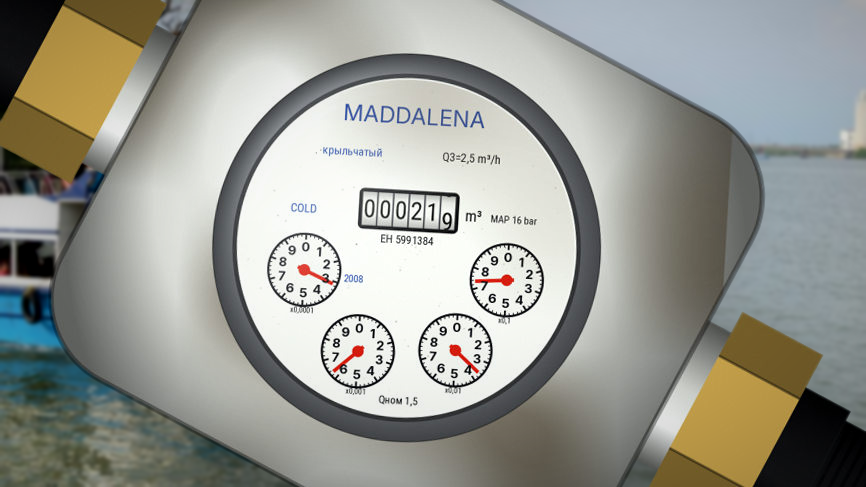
218.7363 m³
